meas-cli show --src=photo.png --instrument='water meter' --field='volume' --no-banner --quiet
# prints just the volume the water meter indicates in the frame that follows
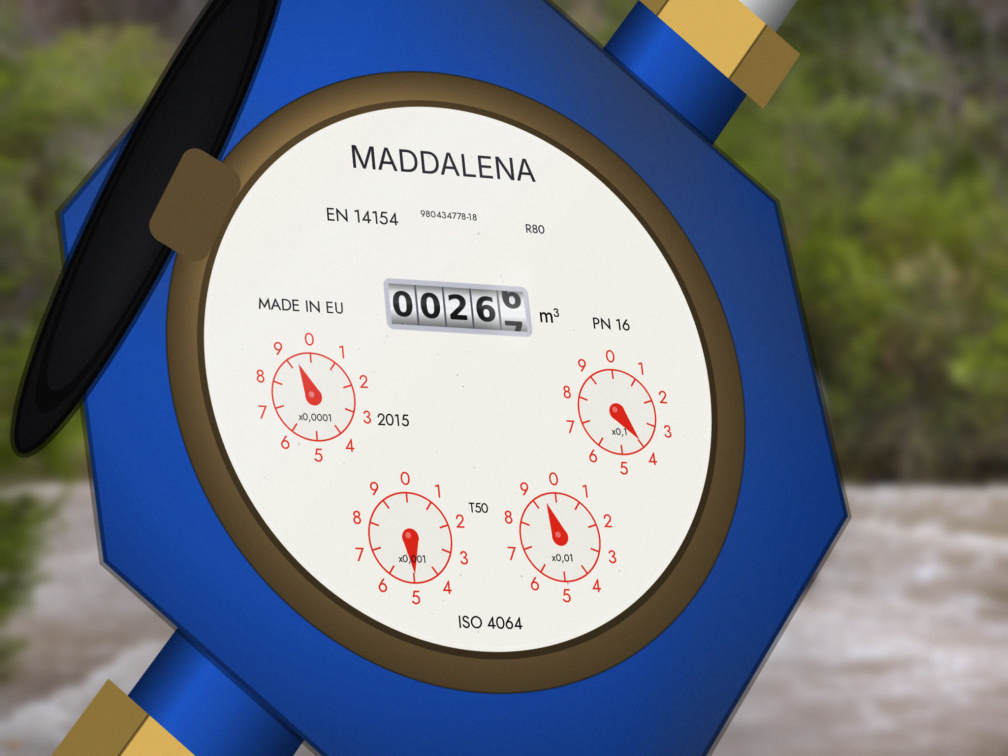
266.3949 m³
